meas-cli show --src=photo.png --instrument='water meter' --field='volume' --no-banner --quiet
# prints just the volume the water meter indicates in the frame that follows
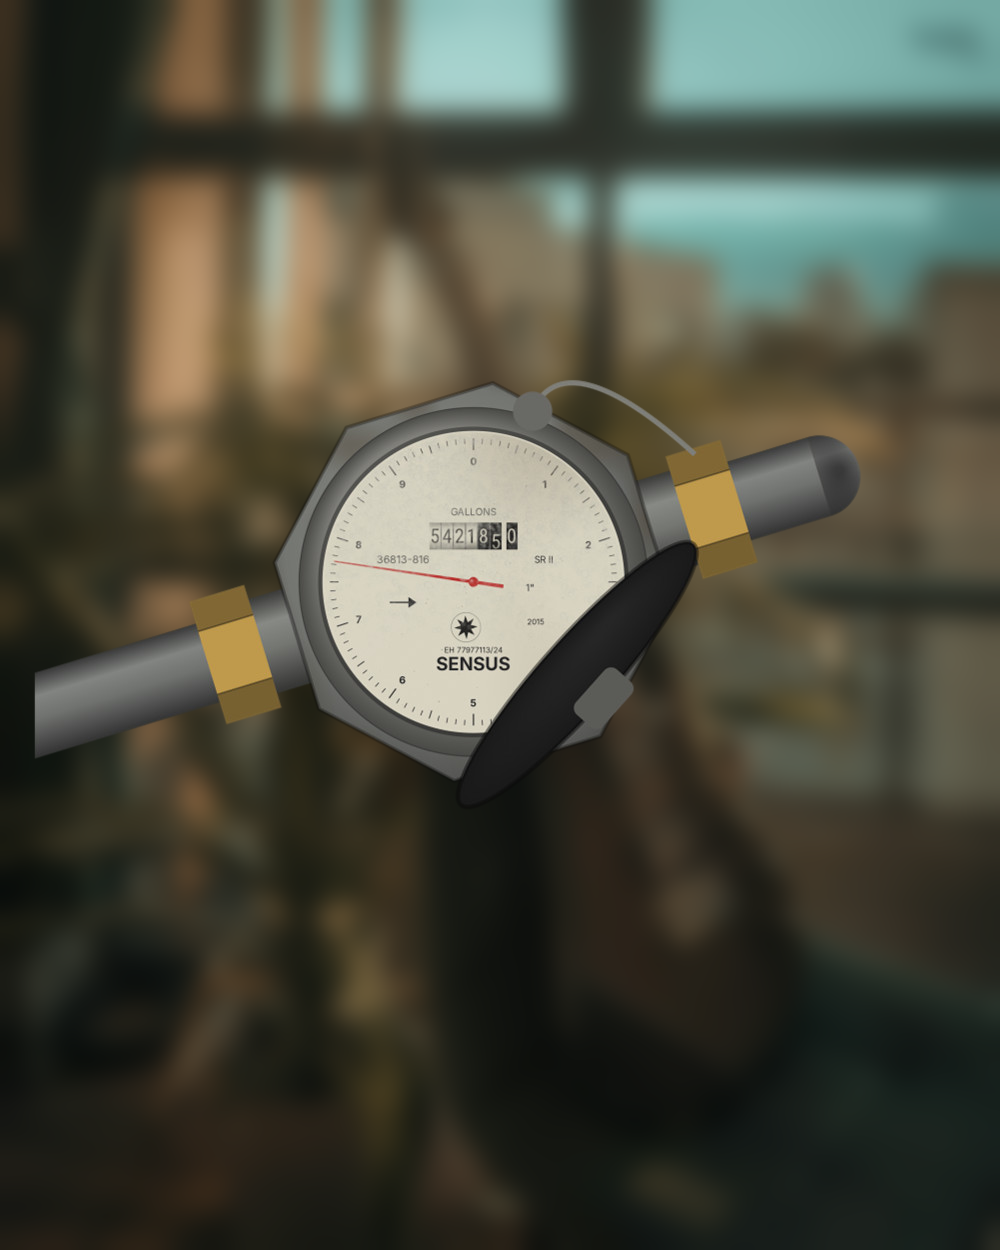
5421847.7 gal
